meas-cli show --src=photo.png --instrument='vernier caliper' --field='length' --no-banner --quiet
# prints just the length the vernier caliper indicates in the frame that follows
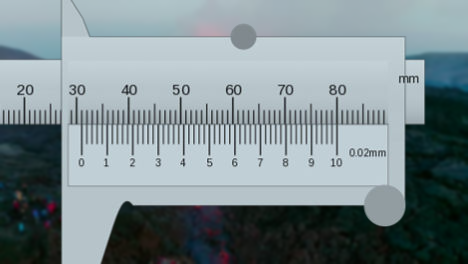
31.0 mm
